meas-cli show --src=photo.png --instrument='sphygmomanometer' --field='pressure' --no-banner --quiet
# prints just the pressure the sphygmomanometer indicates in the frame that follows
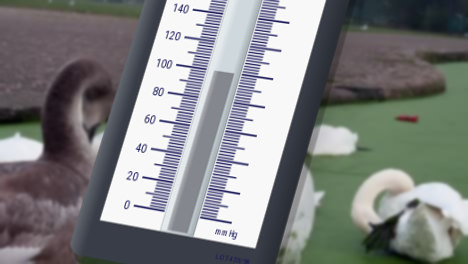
100 mmHg
